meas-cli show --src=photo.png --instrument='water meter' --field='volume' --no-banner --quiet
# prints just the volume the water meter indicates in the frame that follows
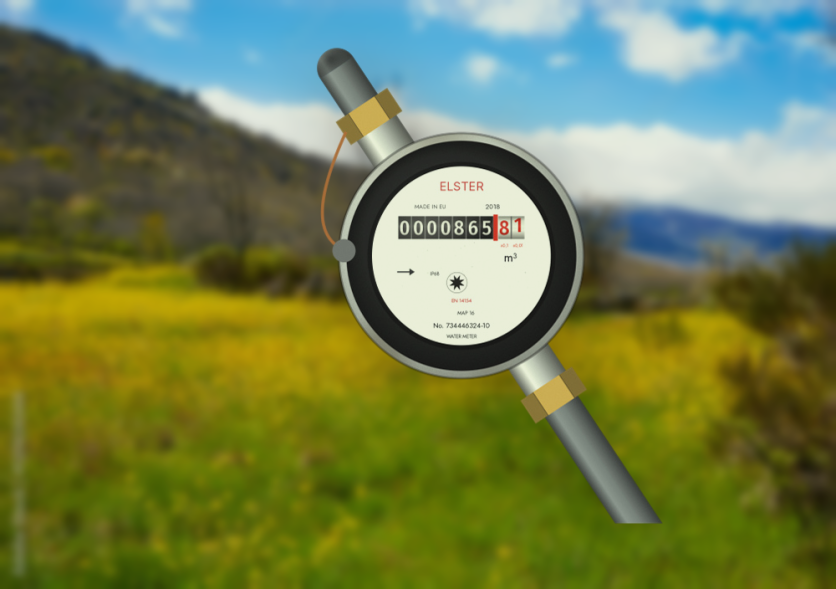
865.81 m³
